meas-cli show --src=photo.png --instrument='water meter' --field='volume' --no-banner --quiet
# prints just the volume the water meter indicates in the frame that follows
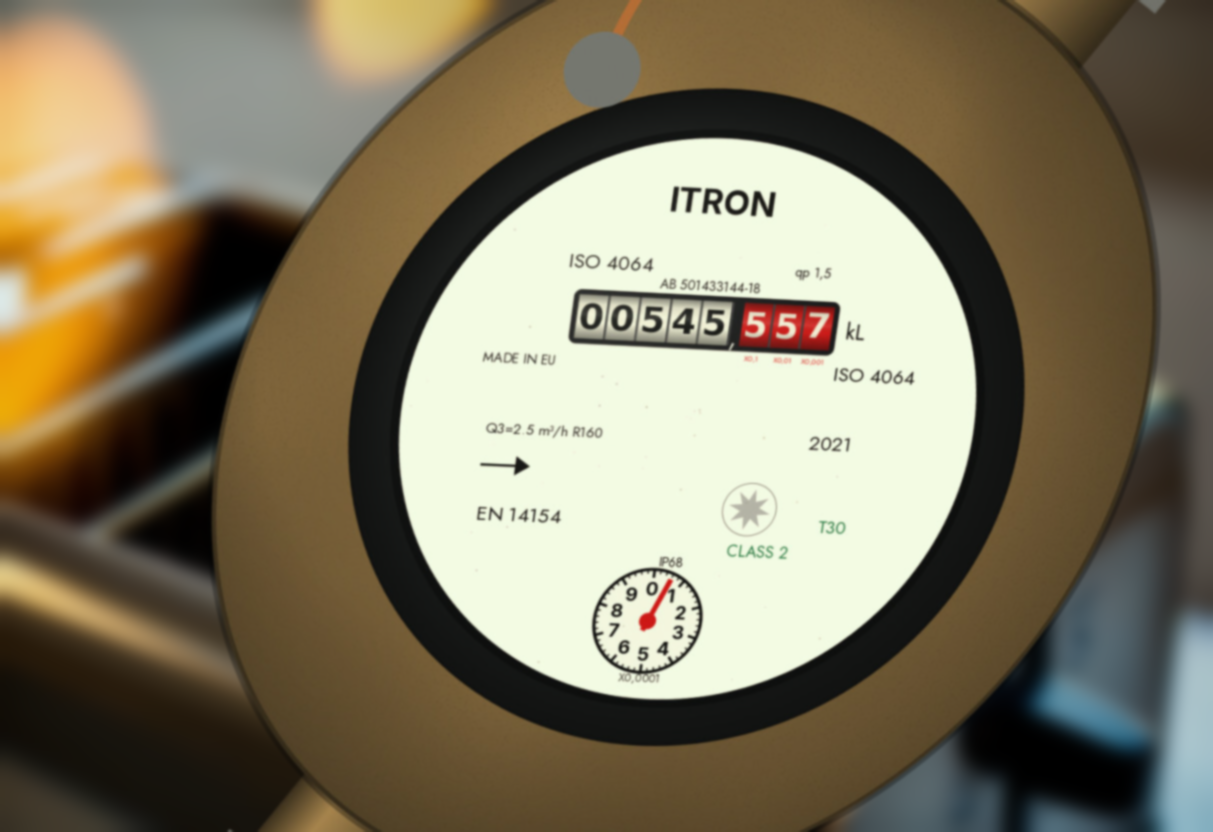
545.5570 kL
